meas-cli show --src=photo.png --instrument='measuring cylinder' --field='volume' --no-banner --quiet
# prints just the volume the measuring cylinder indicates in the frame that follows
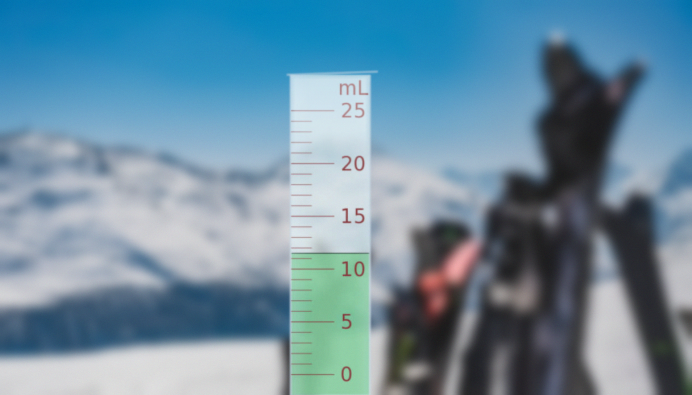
11.5 mL
